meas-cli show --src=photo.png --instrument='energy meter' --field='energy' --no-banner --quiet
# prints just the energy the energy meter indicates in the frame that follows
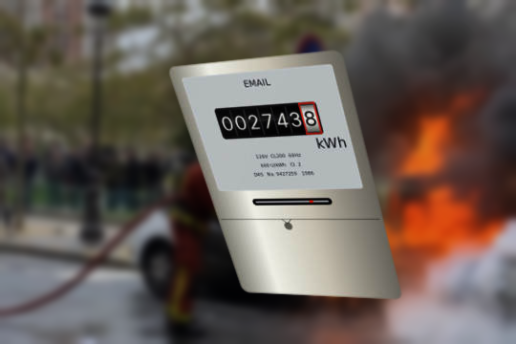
2743.8 kWh
